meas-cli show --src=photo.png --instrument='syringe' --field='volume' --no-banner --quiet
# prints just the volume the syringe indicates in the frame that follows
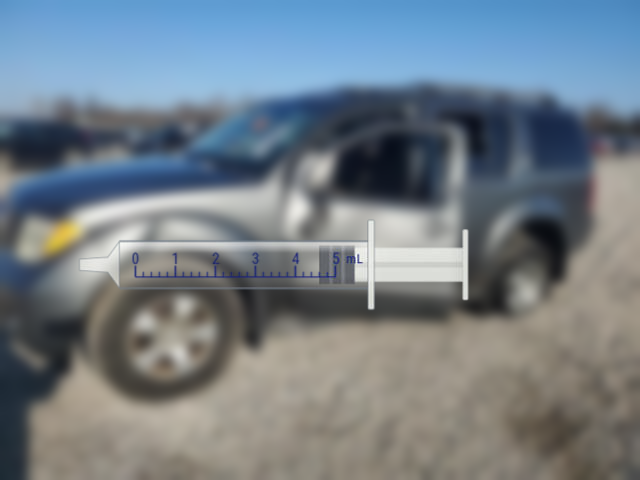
4.6 mL
